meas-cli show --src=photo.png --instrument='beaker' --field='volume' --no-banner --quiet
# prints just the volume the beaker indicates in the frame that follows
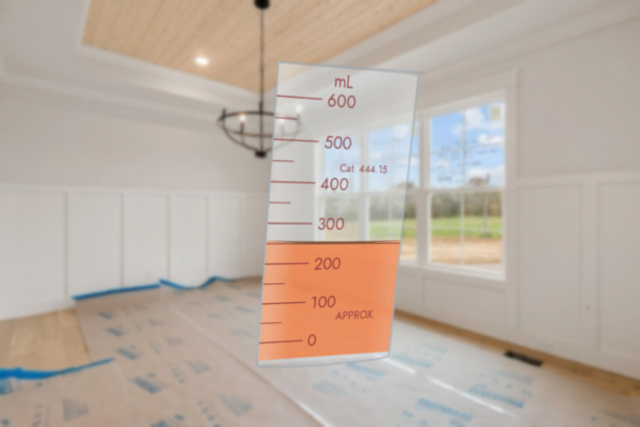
250 mL
